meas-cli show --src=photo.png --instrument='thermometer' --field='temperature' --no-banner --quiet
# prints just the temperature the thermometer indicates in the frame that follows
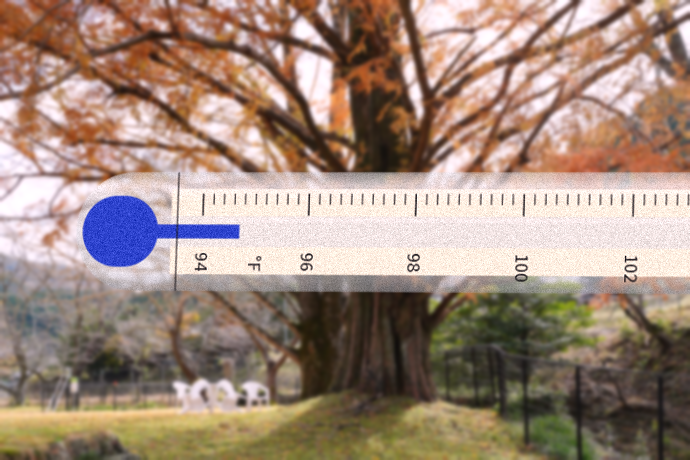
94.7 °F
